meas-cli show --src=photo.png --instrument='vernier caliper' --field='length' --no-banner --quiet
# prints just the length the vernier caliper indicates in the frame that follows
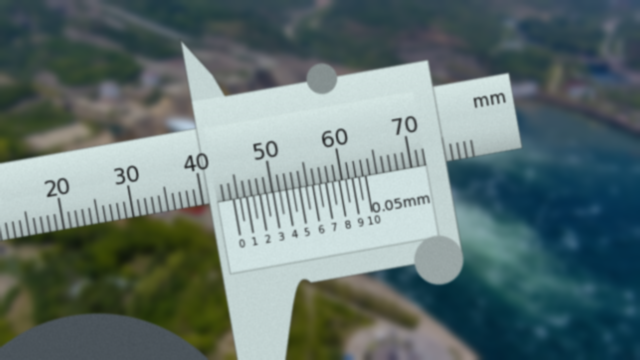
44.4 mm
